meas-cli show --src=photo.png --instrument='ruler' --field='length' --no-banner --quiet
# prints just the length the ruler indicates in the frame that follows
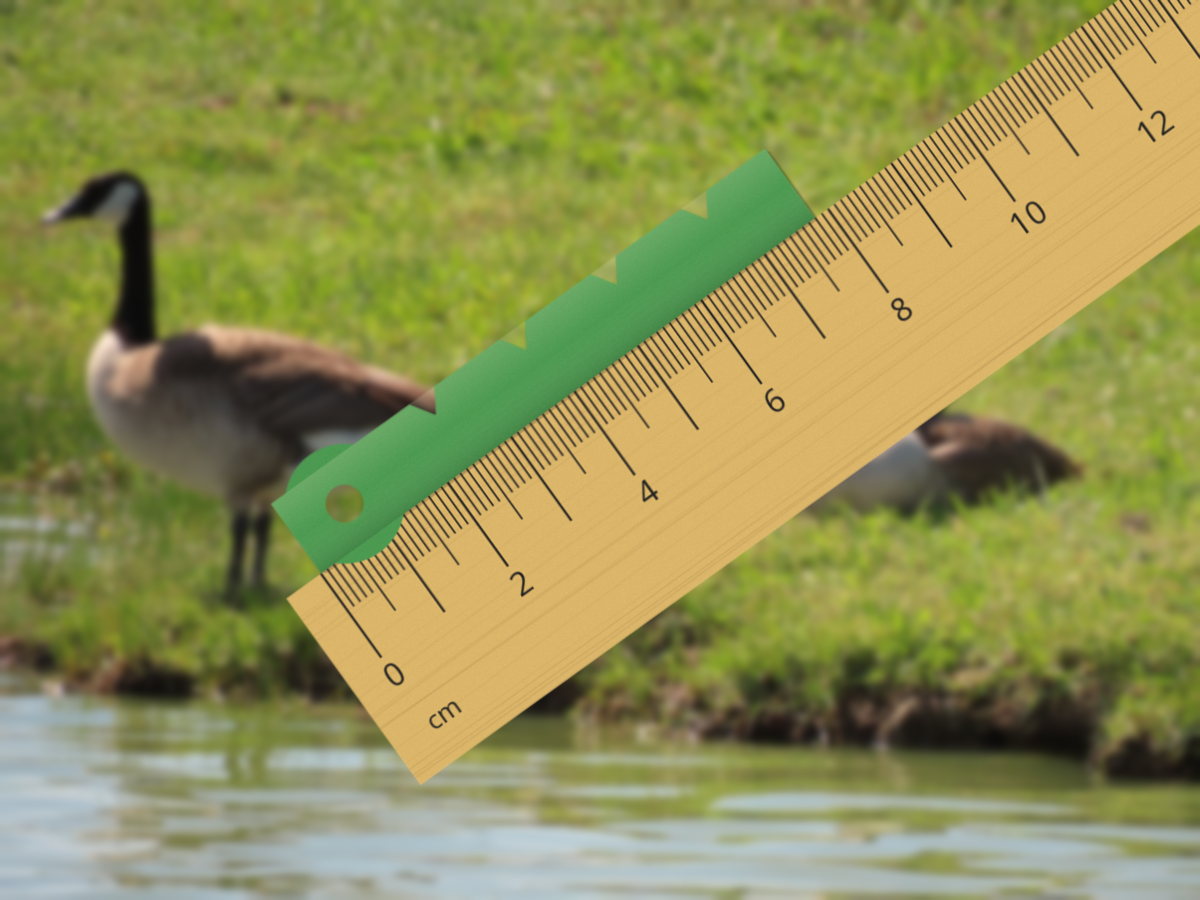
7.8 cm
